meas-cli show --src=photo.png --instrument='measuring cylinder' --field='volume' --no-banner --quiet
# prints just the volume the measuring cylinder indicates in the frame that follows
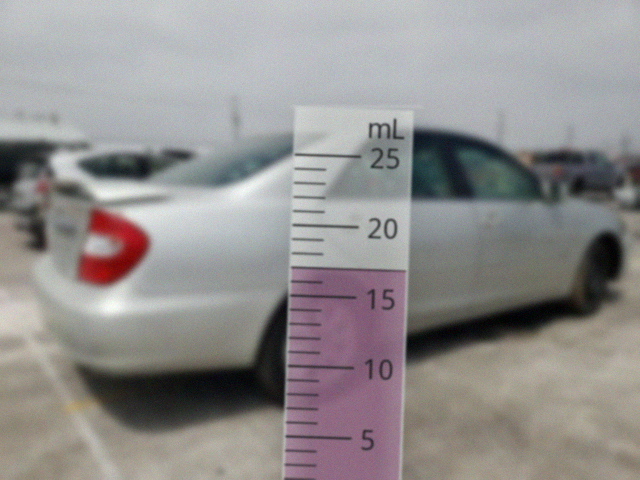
17 mL
